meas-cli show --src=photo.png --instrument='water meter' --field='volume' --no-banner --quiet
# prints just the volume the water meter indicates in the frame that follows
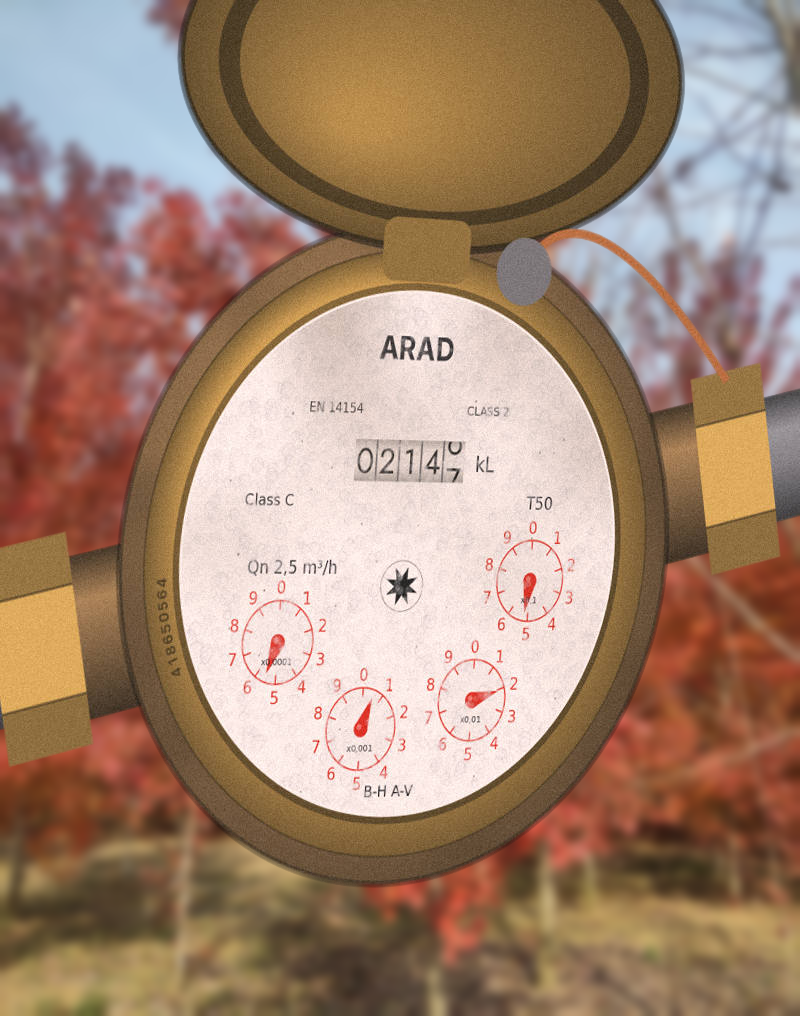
2146.5205 kL
